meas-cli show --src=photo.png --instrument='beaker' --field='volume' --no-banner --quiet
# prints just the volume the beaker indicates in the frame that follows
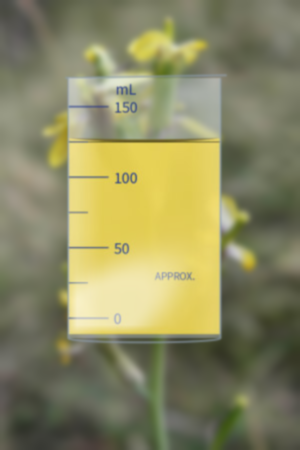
125 mL
